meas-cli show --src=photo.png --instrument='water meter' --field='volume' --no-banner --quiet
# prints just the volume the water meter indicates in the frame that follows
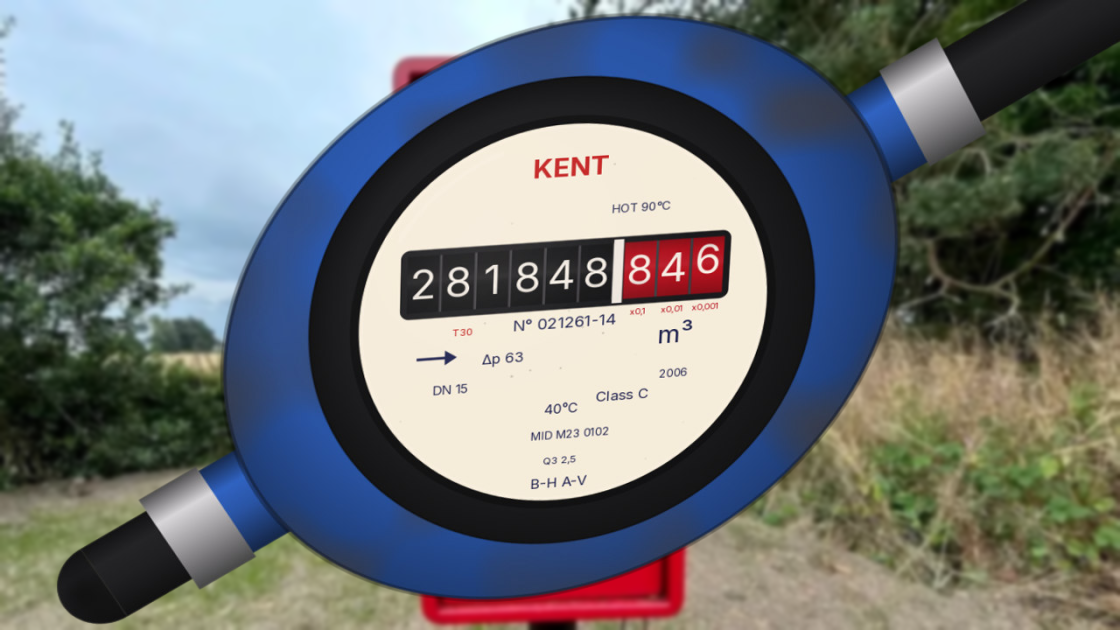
281848.846 m³
